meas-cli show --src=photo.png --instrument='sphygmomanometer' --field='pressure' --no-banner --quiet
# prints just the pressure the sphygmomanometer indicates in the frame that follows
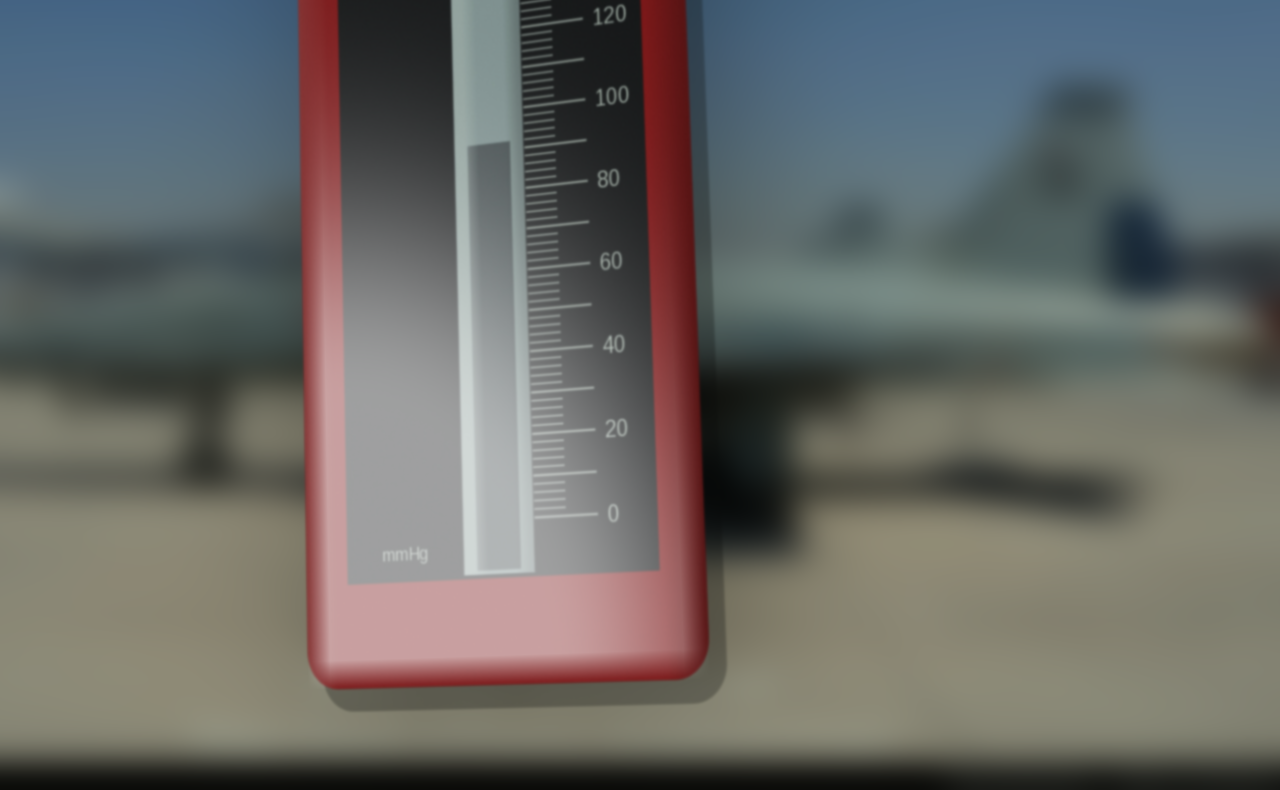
92 mmHg
